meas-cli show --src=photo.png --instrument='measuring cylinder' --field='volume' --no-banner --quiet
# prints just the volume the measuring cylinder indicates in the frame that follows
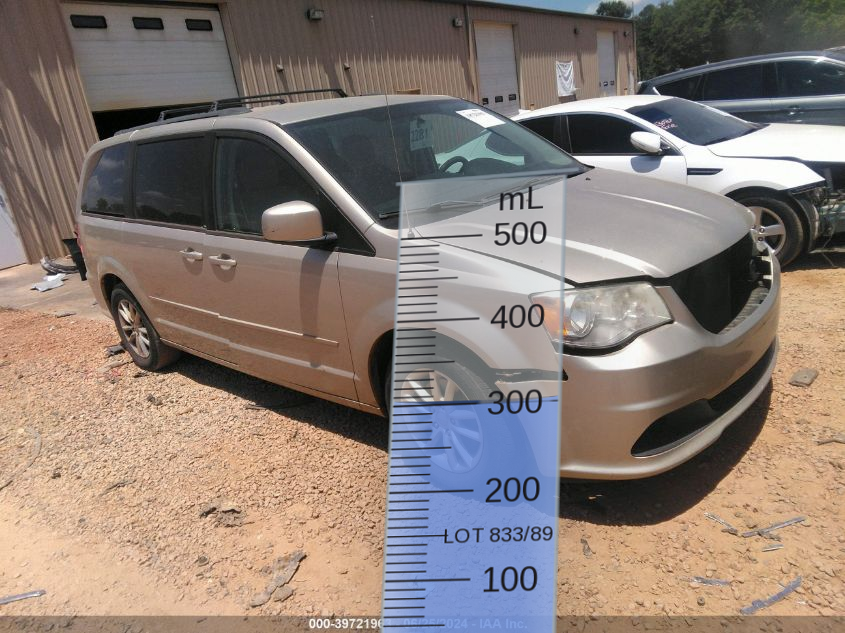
300 mL
